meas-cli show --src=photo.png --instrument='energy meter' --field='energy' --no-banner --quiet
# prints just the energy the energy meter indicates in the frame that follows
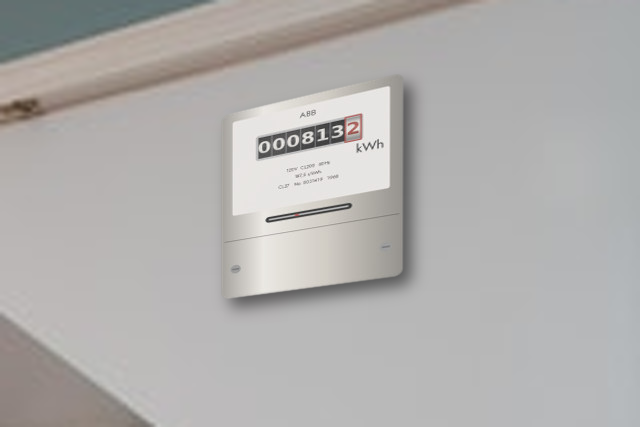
813.2 kWh
